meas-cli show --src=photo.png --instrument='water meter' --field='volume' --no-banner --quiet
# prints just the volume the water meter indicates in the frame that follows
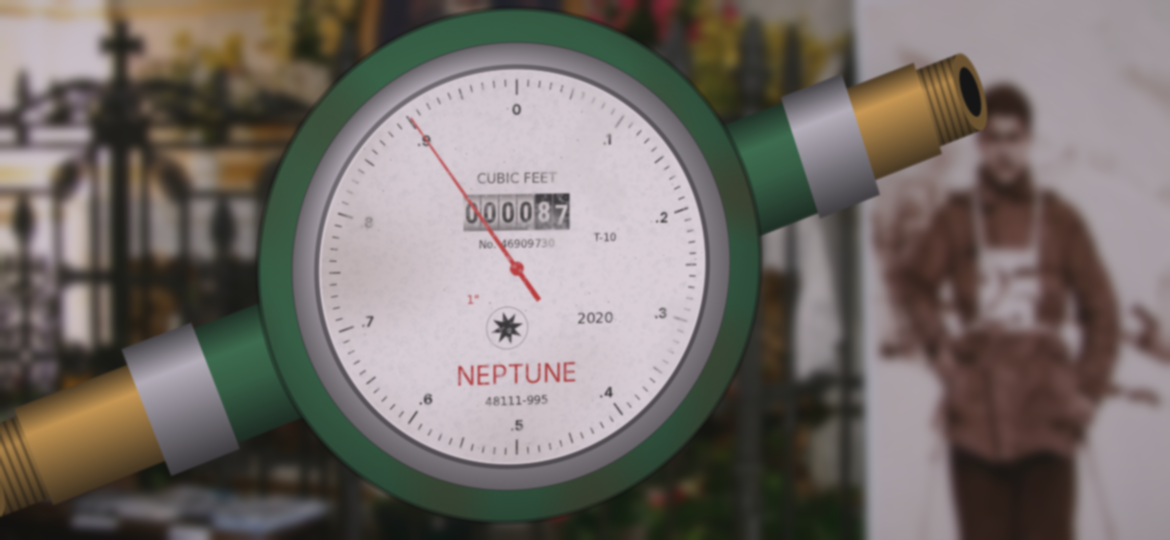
86.90 ft³
